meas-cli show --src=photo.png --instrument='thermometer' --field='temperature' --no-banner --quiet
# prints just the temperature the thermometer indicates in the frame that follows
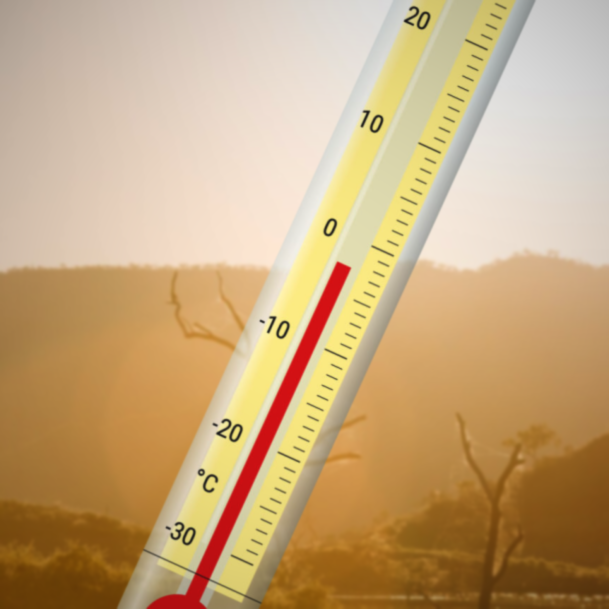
-2.5 °C
